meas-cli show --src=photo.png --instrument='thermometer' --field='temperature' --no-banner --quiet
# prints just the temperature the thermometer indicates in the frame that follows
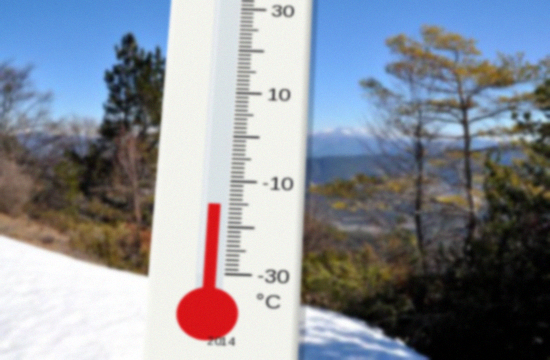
-15 °C
